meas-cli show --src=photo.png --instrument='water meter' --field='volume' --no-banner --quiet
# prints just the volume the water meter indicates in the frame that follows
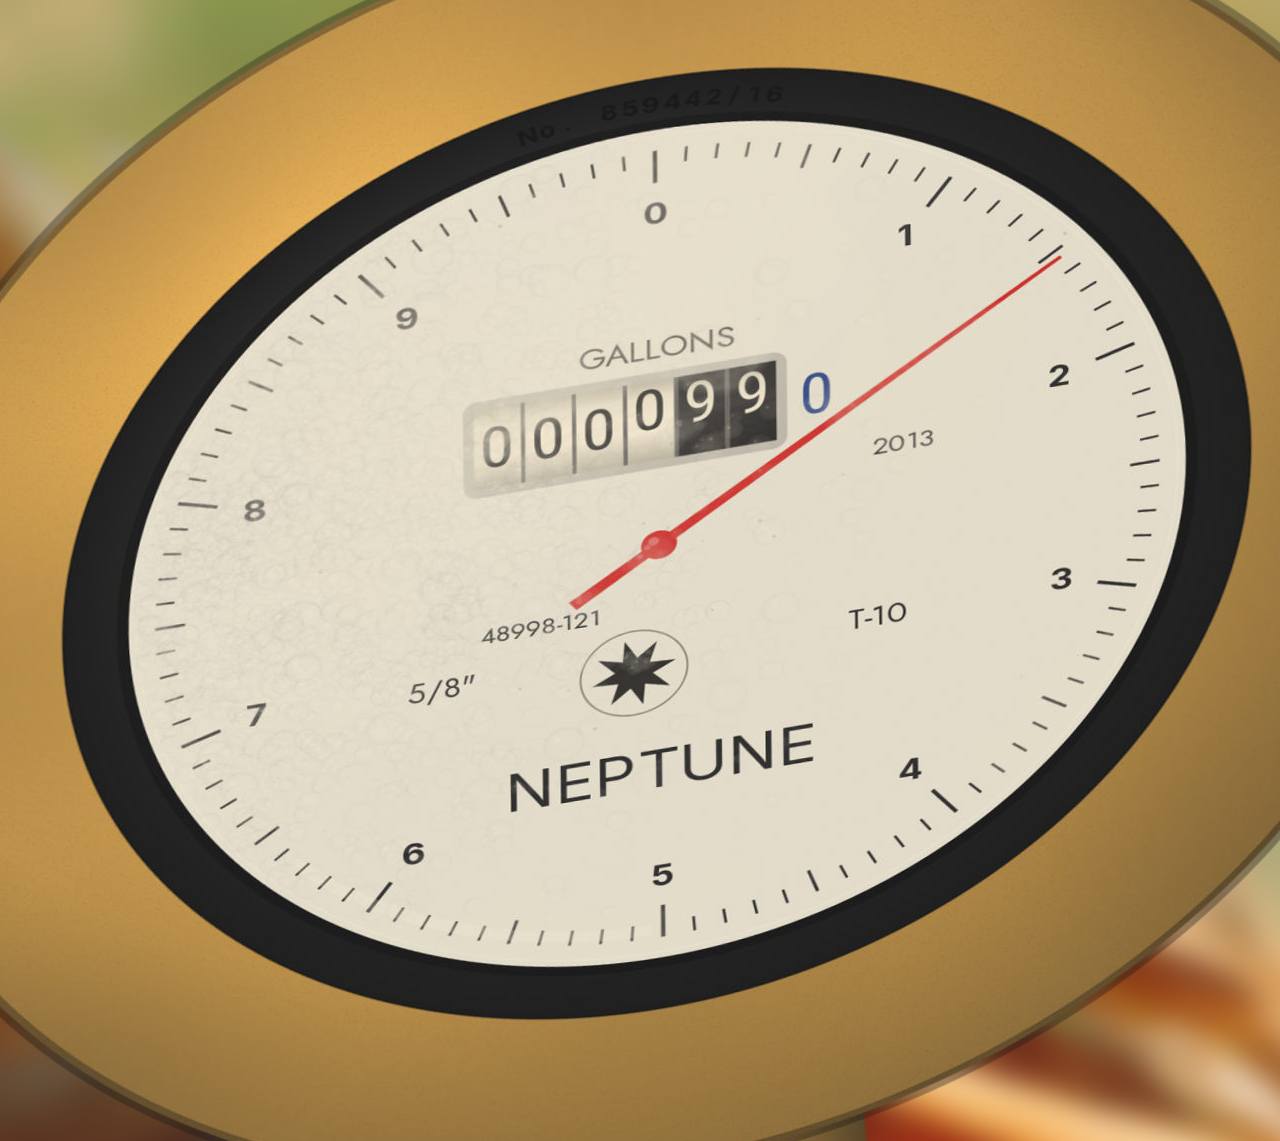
991.5 gal
